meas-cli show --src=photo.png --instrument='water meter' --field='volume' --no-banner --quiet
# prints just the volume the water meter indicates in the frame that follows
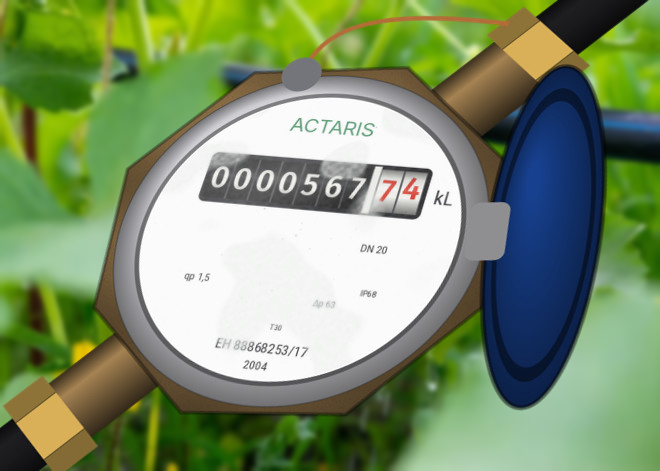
567.74 kL
